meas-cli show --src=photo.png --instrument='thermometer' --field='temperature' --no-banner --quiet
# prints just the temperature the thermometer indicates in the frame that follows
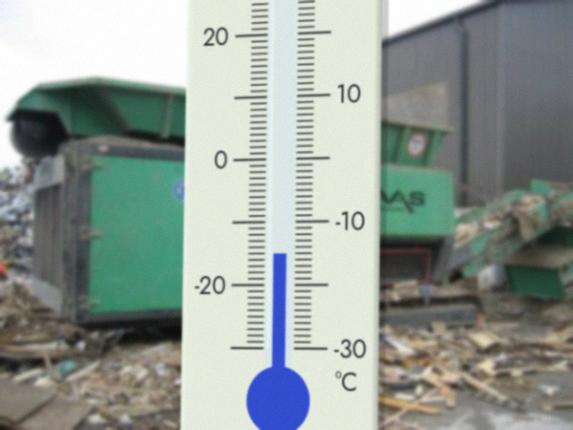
-15 °C
